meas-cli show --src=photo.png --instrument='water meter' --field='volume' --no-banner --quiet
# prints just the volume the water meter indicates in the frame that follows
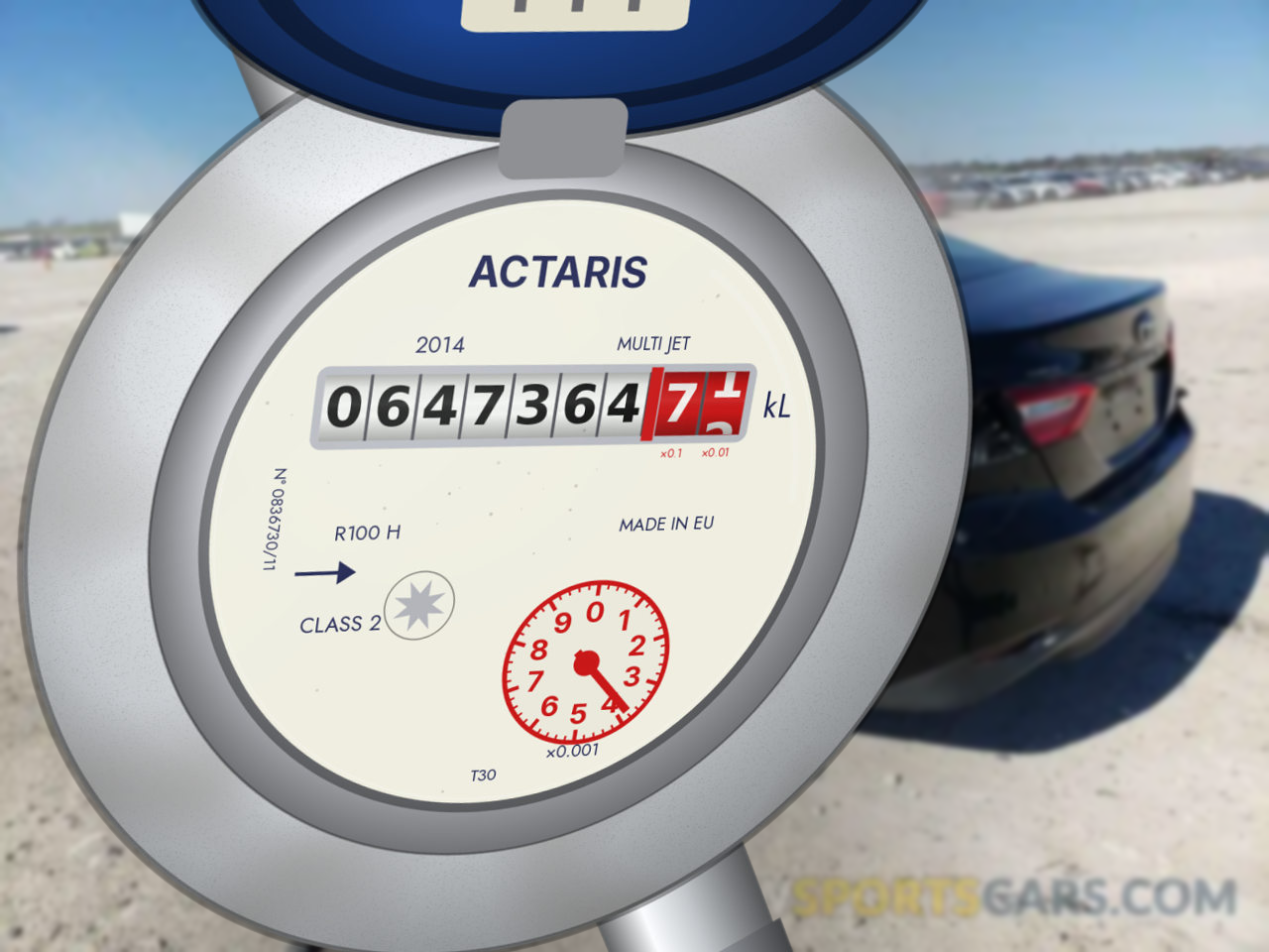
647364.713 kL
